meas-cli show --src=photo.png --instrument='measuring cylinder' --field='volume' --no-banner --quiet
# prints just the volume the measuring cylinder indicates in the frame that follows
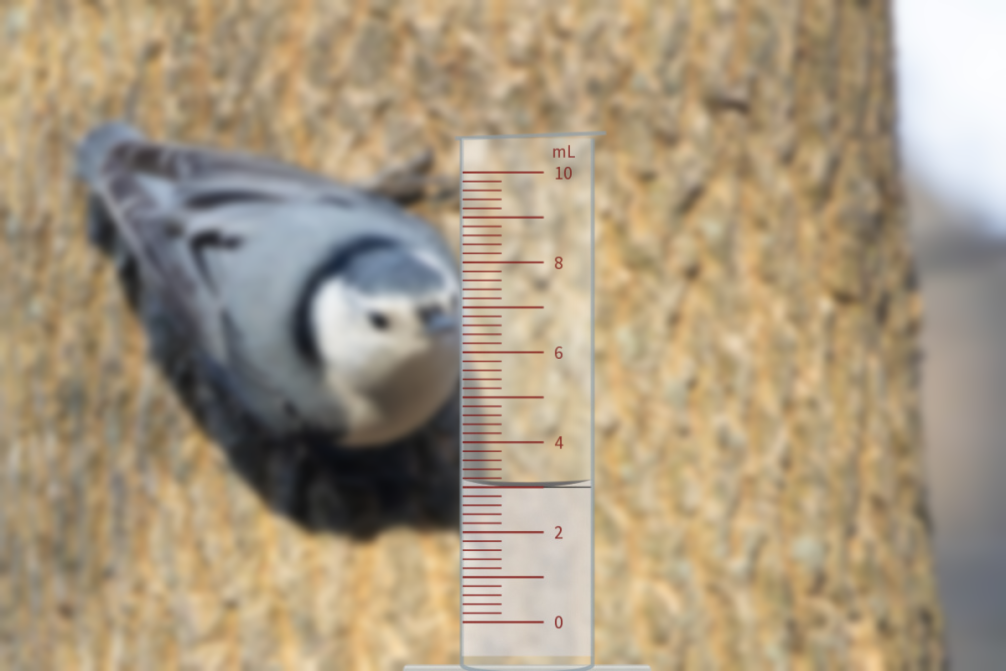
3 mL
